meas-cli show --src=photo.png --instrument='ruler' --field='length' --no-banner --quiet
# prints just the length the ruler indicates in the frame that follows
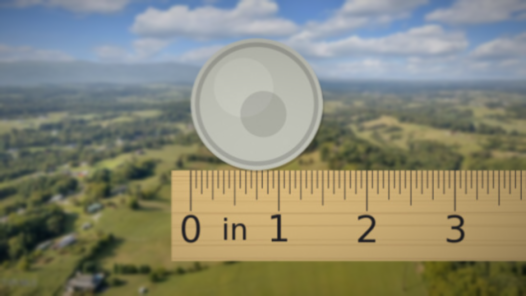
1.5 in
